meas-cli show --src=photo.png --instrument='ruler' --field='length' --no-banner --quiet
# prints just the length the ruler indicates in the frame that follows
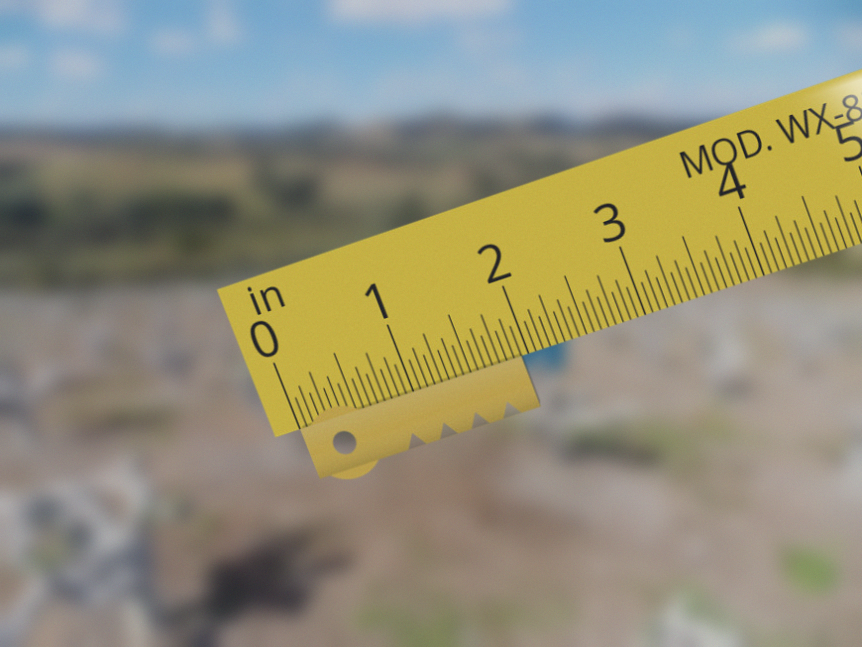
1.9375 in
